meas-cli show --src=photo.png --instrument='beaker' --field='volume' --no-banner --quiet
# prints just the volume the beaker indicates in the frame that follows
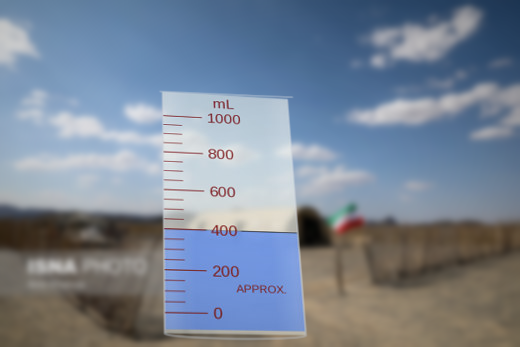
400 mL
